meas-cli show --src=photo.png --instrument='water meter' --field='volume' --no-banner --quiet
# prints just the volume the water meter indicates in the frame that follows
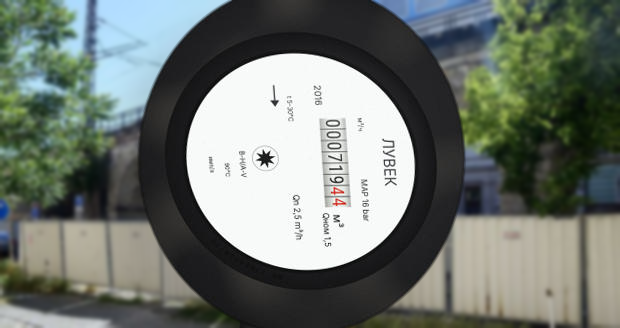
719.44 m³
